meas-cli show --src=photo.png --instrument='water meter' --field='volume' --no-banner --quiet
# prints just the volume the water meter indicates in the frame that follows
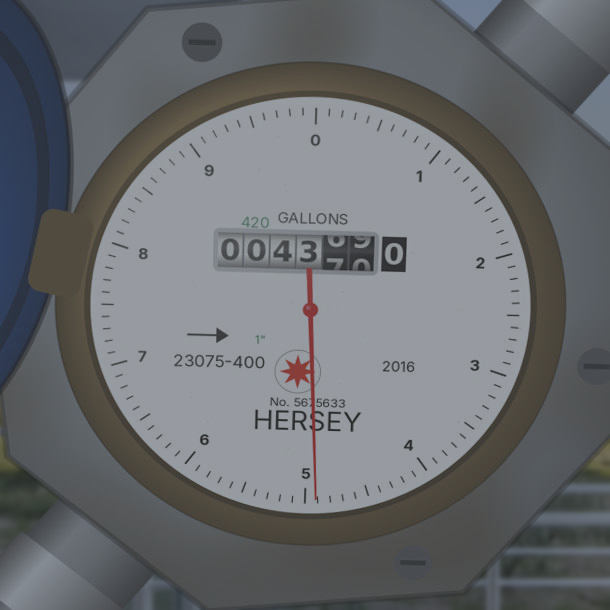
43694.9 gal
